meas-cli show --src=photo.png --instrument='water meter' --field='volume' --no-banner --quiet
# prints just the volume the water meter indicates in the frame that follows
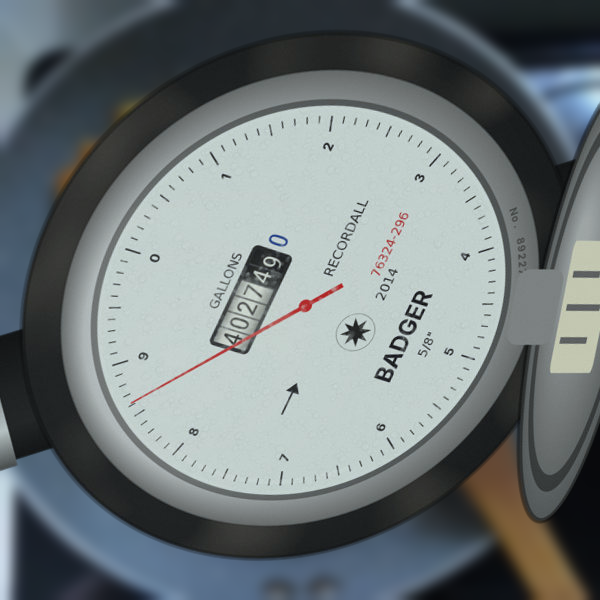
4027488.6 gal
